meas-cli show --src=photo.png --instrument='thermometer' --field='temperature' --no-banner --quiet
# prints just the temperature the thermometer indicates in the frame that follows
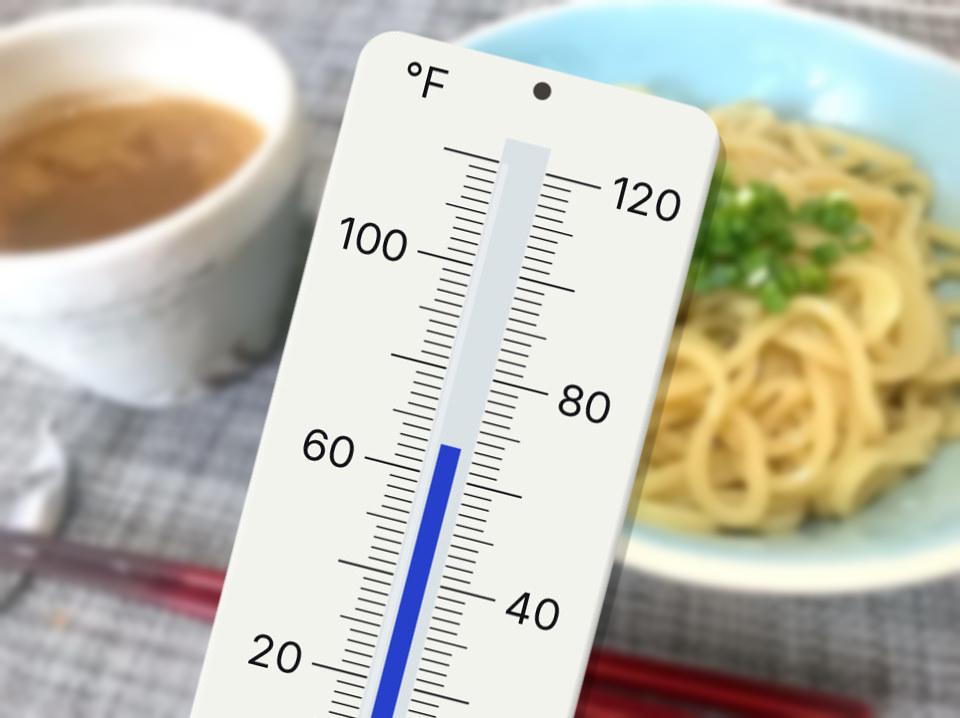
66 °F
